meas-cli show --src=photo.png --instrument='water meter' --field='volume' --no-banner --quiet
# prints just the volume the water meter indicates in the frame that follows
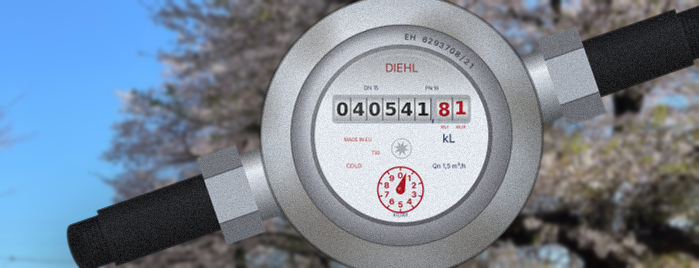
40541.810 kL
